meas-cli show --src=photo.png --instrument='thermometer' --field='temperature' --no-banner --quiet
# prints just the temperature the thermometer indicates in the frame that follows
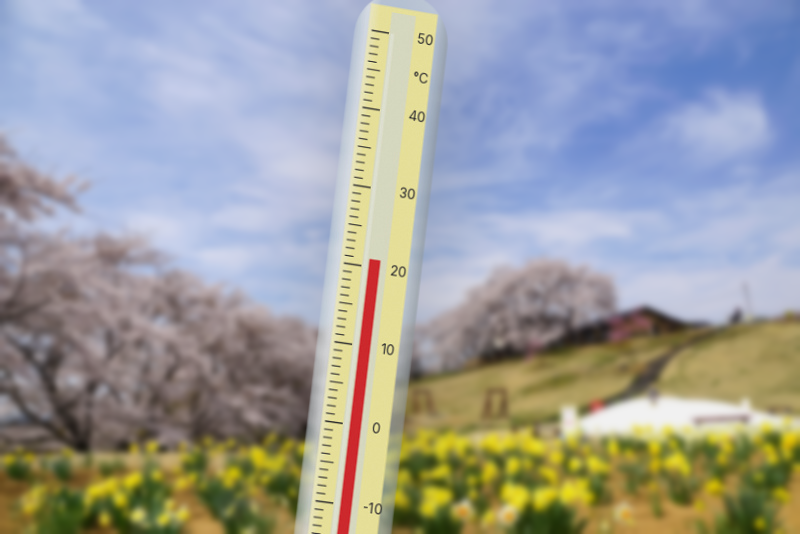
21 °C
